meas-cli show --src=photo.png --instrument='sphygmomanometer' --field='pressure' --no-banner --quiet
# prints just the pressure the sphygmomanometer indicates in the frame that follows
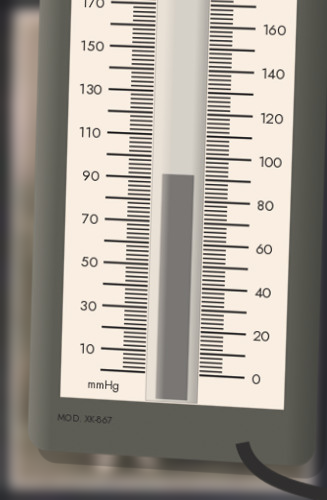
92 mmHg
